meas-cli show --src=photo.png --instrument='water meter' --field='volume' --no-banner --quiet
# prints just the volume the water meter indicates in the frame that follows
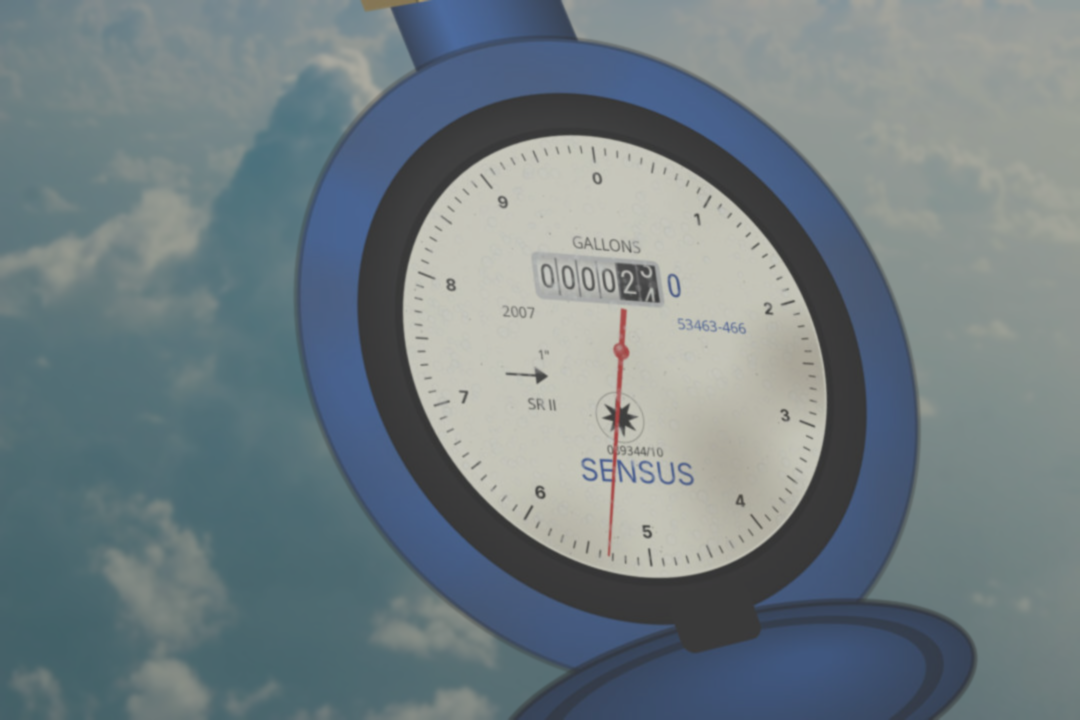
235.3 gal
